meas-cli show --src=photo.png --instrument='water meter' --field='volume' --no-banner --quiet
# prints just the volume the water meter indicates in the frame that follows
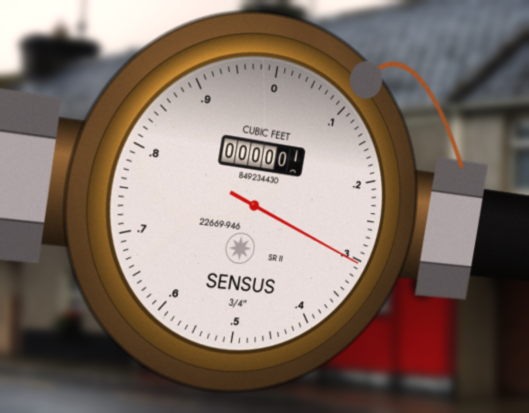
1.30 ft³
